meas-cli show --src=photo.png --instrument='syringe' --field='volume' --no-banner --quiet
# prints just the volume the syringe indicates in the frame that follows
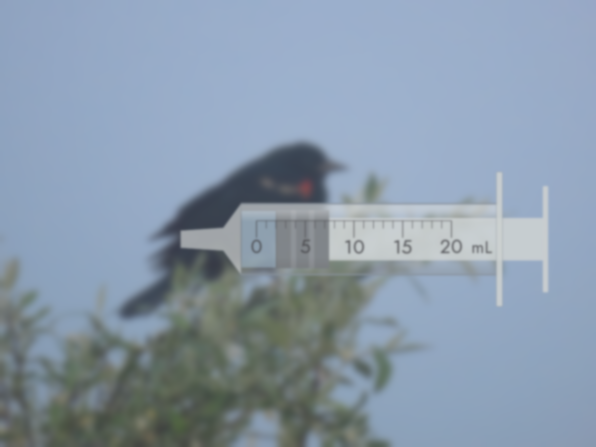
2 mL
